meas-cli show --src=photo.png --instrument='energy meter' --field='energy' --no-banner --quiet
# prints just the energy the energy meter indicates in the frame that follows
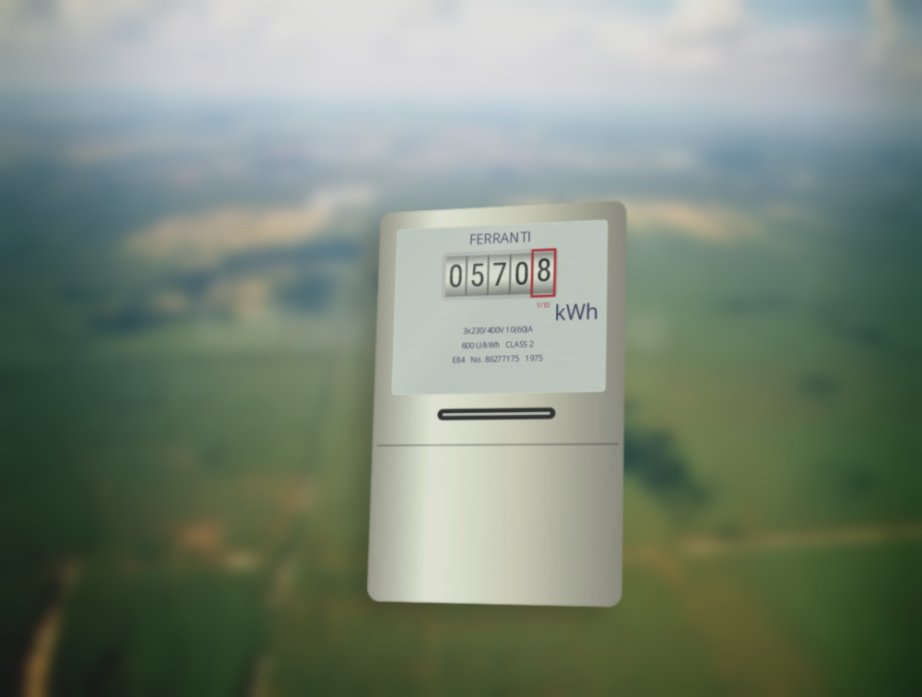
570.8 kWh
